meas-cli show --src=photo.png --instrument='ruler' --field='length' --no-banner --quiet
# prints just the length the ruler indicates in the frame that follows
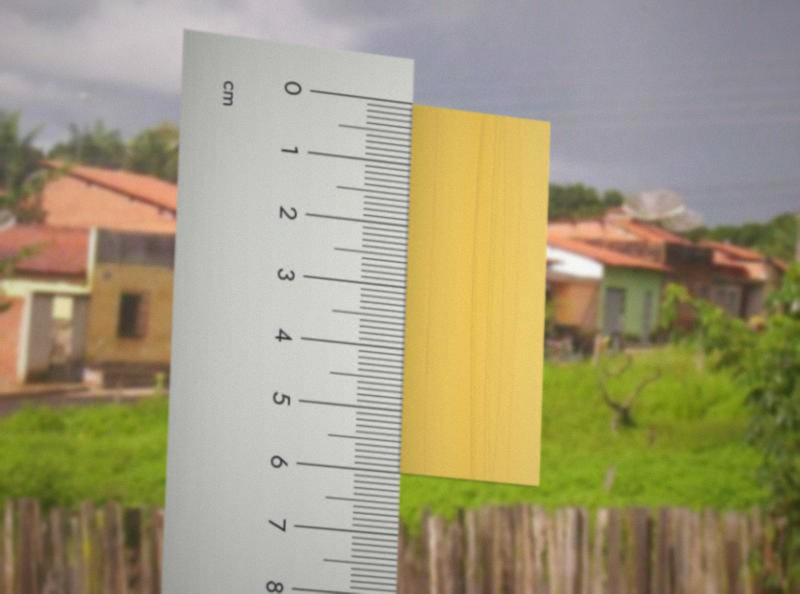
6 cm
